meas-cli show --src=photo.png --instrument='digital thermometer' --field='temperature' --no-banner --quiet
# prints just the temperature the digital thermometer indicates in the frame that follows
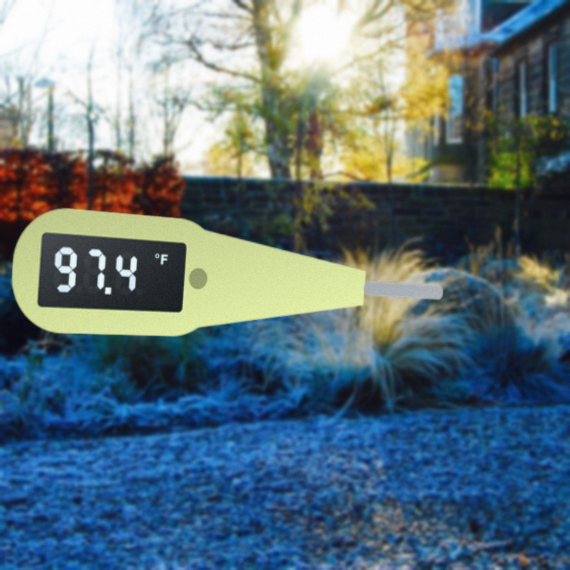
97.4 °F
